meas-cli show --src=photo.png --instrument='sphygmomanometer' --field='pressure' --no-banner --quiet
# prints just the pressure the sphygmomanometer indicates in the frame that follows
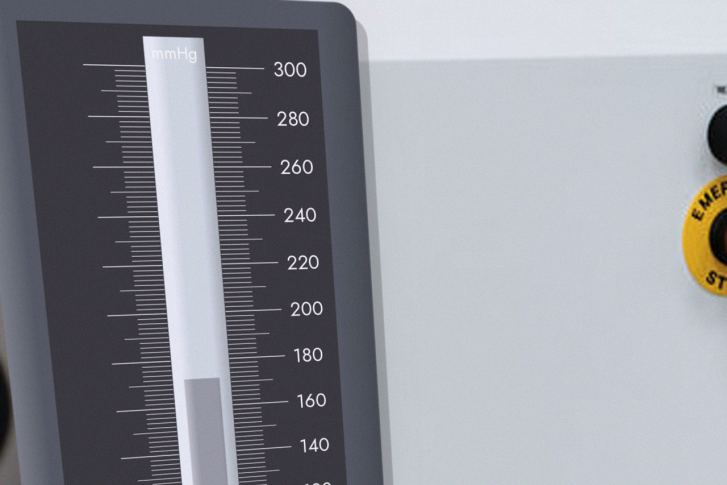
172 mmHg
